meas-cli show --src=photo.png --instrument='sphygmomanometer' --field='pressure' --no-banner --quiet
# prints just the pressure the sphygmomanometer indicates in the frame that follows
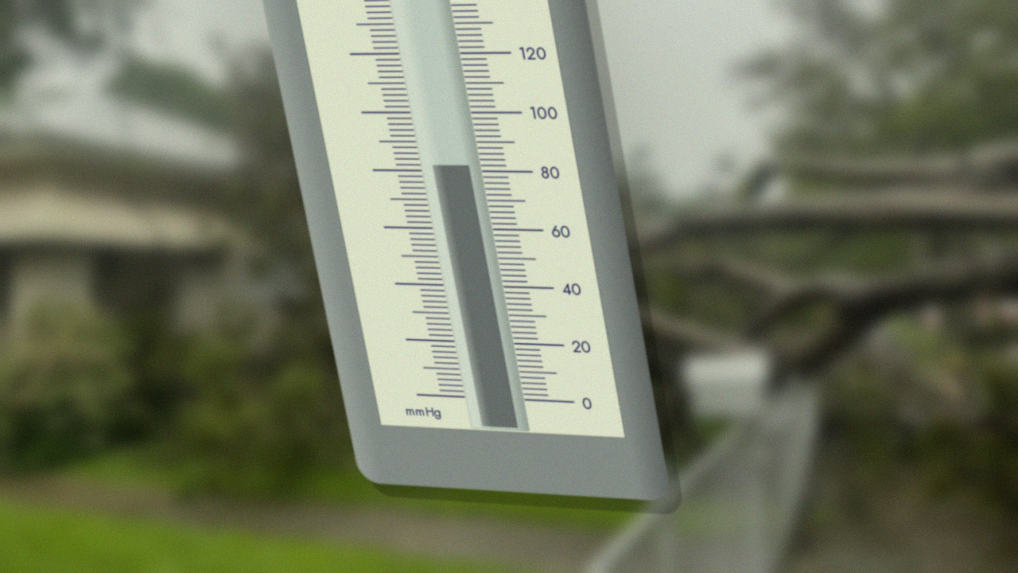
82 mmHg
